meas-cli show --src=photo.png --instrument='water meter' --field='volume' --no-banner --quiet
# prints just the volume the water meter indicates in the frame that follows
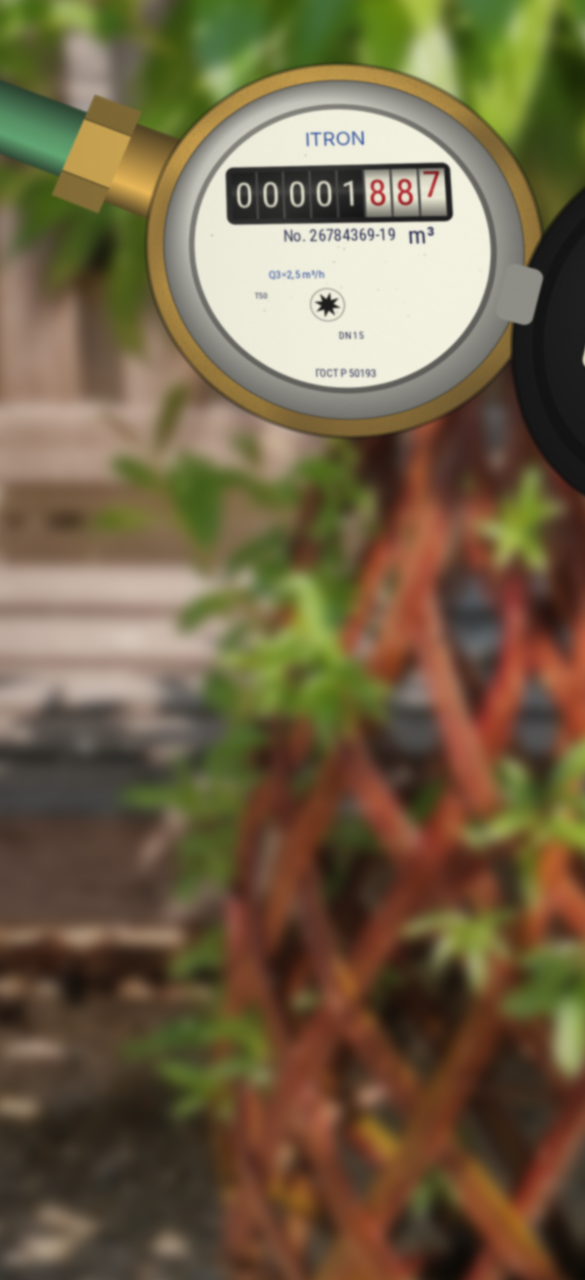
1.887 m³
